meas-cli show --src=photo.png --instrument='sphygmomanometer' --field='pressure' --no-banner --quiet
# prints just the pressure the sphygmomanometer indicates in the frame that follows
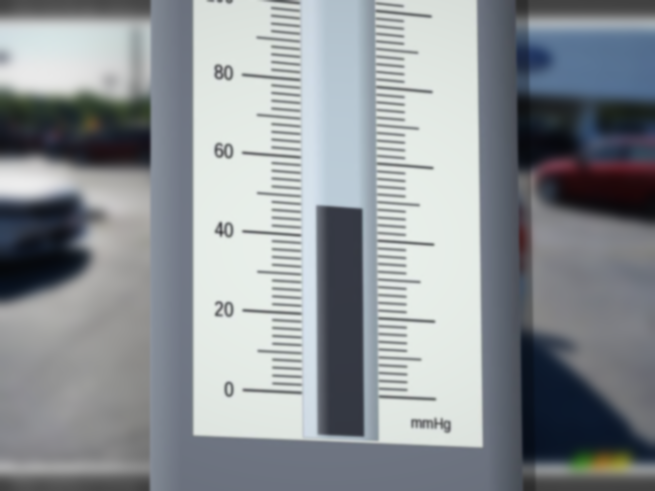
48 mmHg
